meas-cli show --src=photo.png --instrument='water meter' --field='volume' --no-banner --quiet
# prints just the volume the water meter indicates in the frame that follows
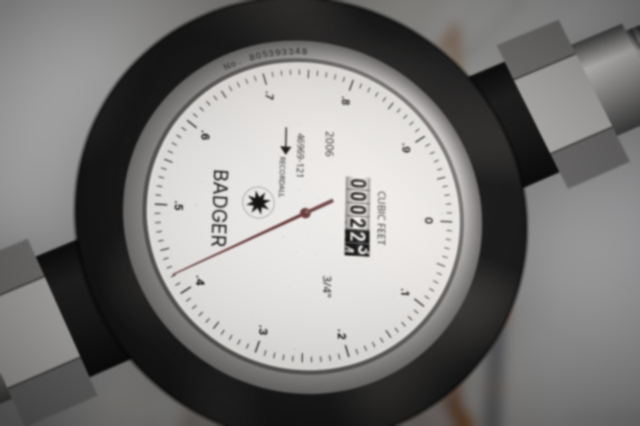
223.42 ft³
